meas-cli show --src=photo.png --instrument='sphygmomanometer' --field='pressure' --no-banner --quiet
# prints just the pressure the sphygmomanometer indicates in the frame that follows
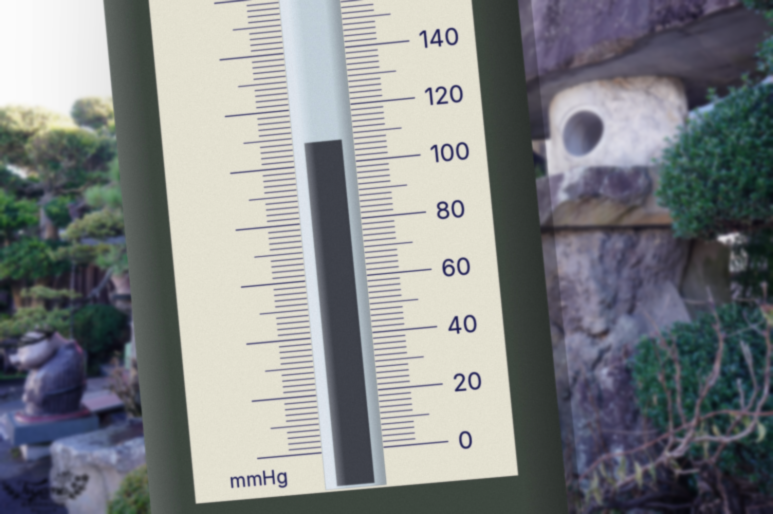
108 mmHg
